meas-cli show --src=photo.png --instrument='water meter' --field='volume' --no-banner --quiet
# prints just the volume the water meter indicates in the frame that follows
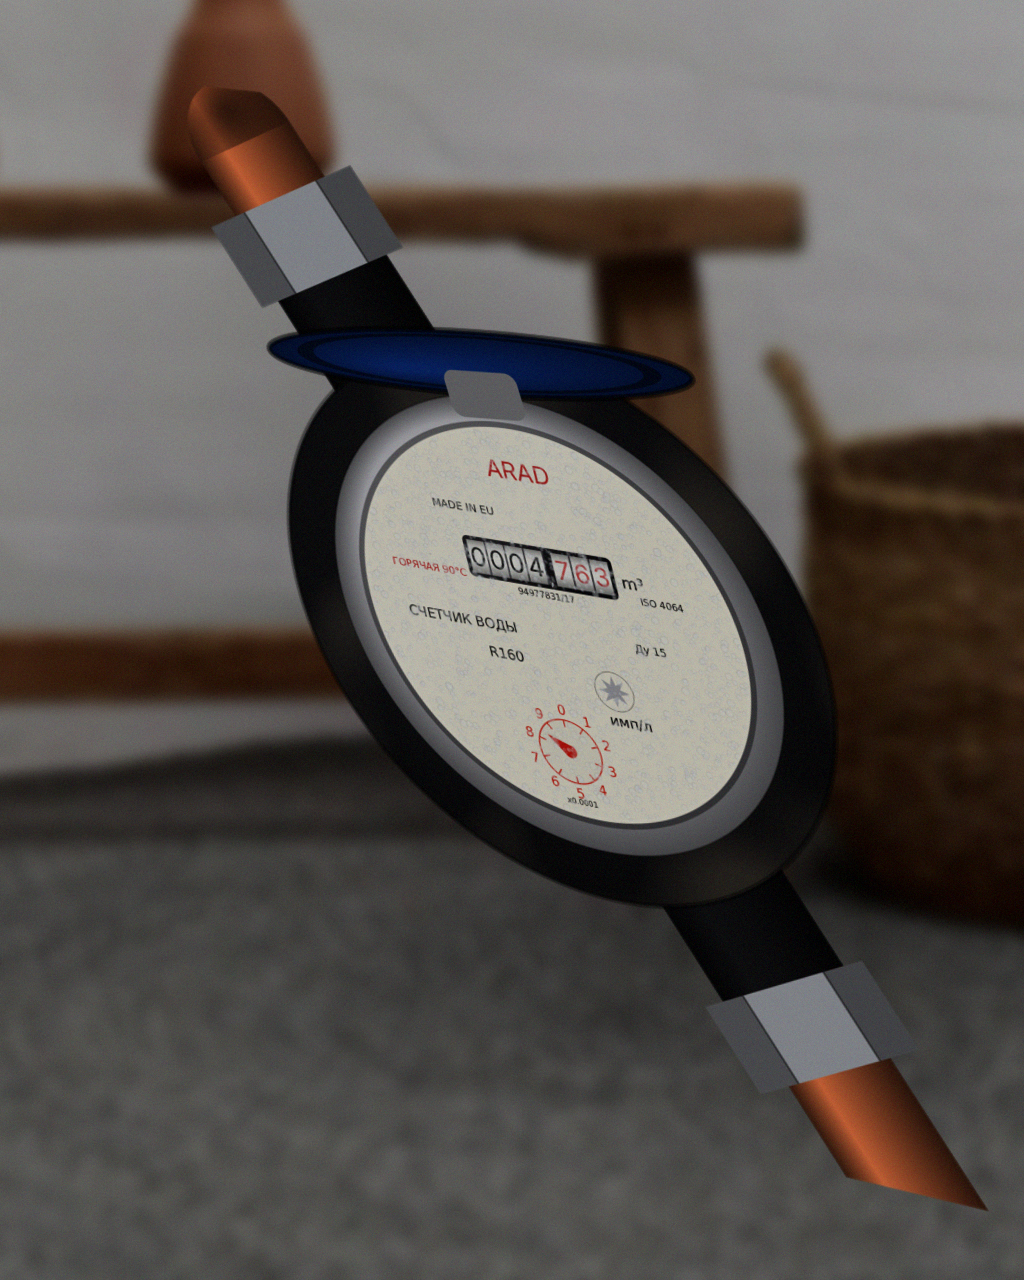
4.7638 m³
